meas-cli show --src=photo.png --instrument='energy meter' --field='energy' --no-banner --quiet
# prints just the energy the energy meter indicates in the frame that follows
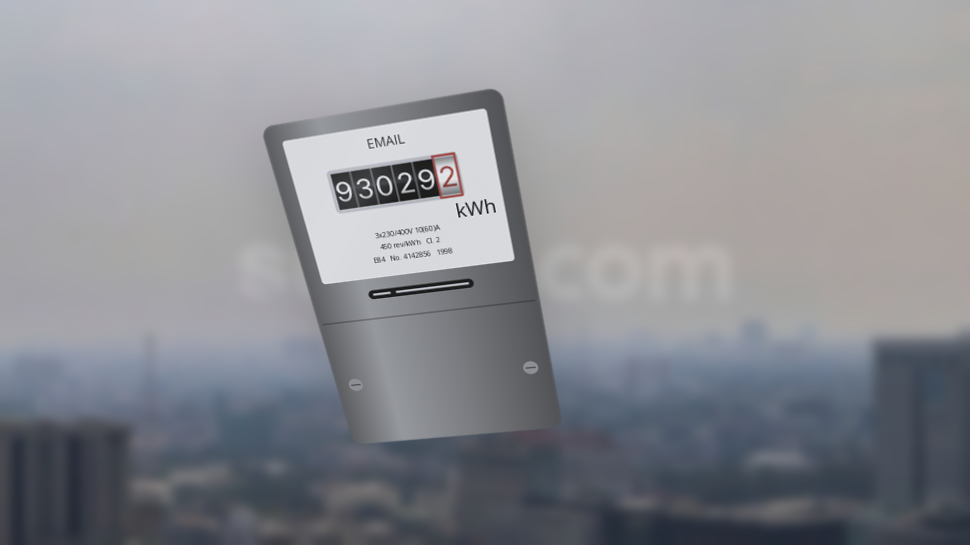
93029.2 kWh
